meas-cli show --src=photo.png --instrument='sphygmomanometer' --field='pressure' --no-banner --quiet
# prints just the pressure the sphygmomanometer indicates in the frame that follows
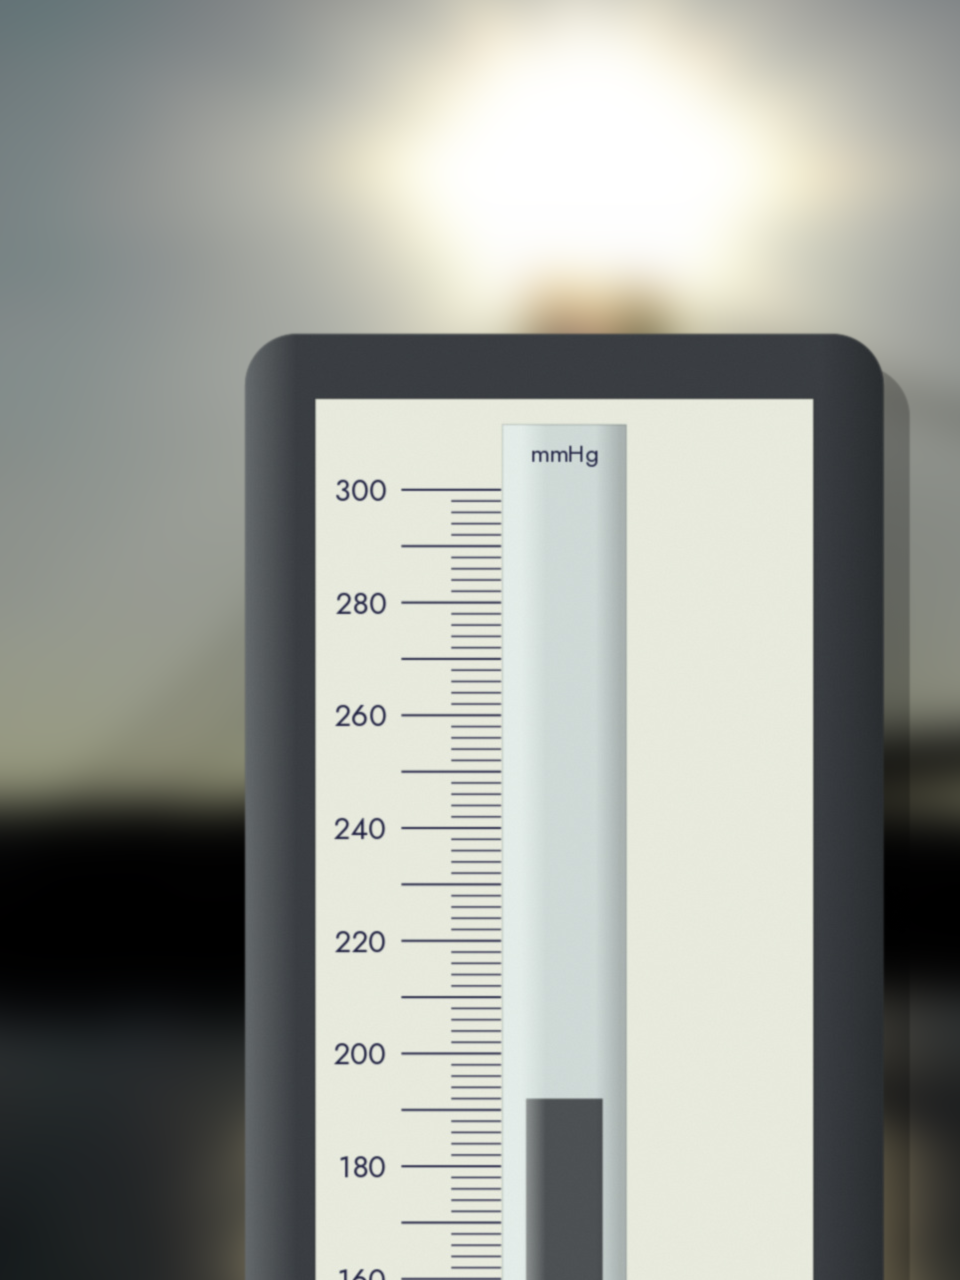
192 mmHg
